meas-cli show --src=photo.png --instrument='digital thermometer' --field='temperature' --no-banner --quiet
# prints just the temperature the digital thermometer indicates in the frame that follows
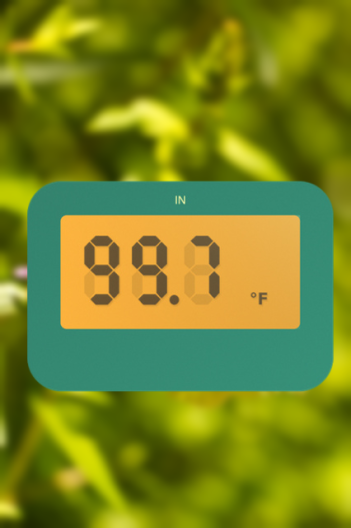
99.7 °F
